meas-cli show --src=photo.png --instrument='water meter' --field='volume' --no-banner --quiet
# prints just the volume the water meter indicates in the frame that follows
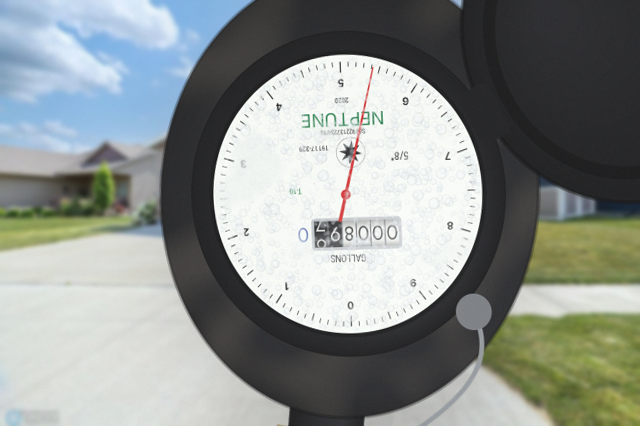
8965.4 gal
